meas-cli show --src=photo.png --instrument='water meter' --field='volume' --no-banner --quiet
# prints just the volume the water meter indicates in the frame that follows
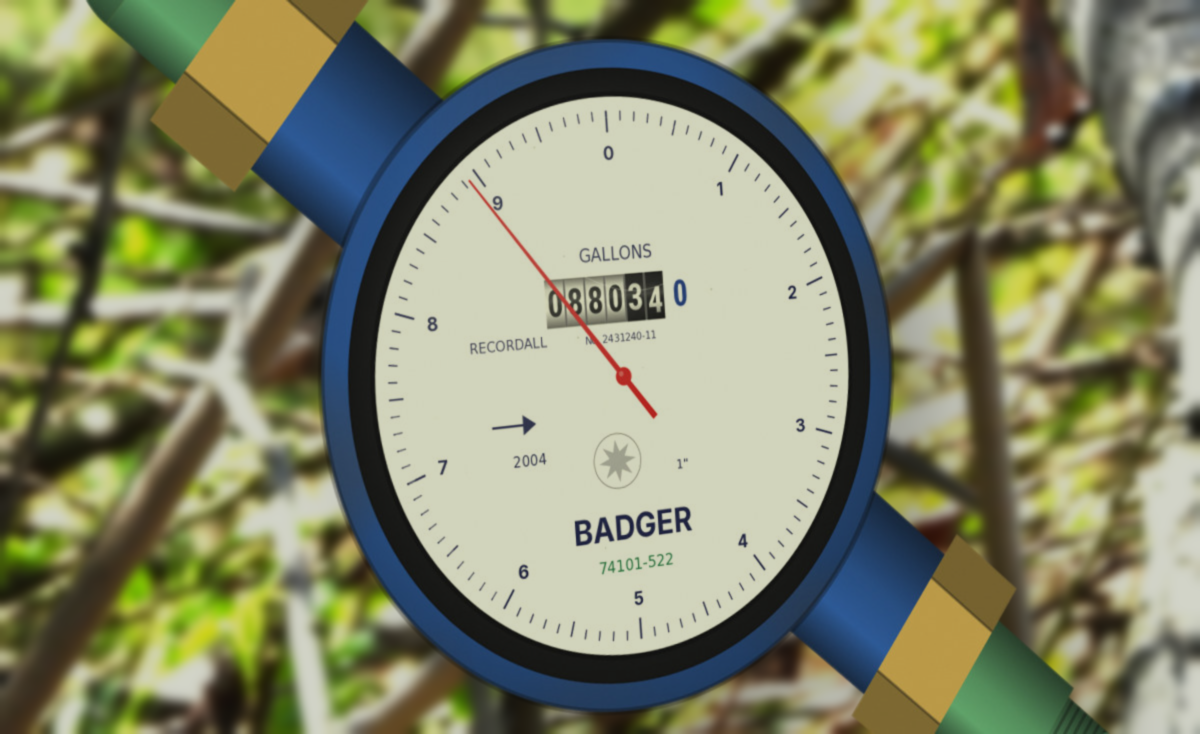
880338.9 gal
